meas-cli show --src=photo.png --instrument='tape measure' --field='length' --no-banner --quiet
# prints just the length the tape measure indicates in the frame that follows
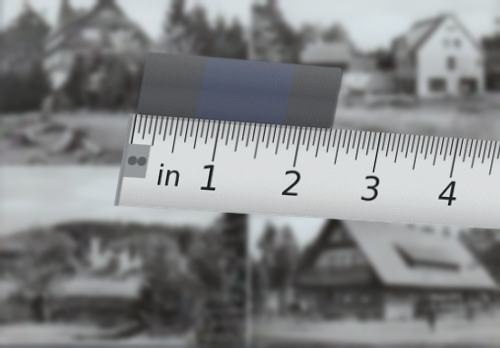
2.375 in
